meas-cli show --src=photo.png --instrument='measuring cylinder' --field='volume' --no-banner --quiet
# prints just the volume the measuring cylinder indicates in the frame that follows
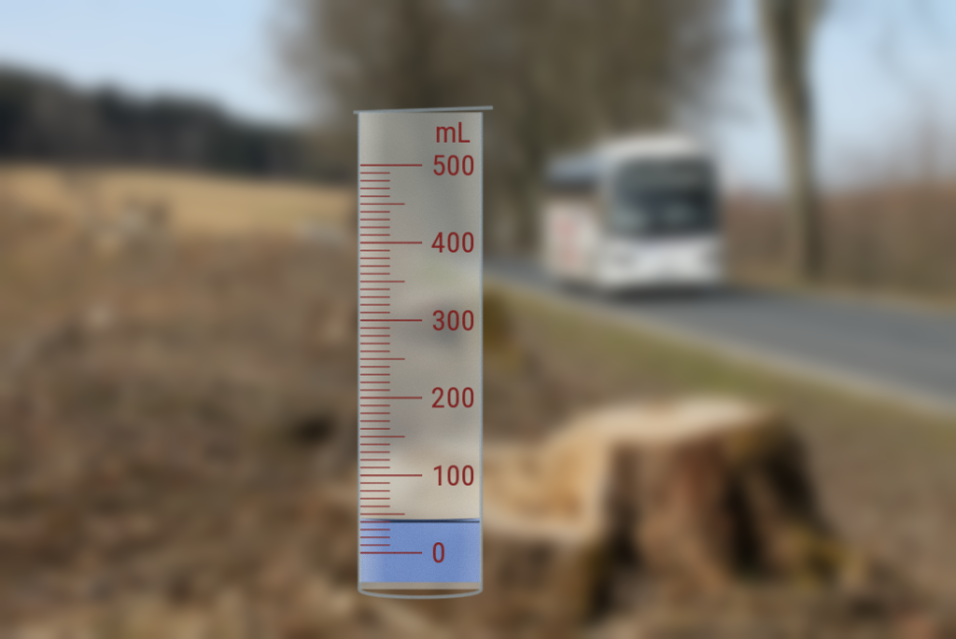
40 mL
